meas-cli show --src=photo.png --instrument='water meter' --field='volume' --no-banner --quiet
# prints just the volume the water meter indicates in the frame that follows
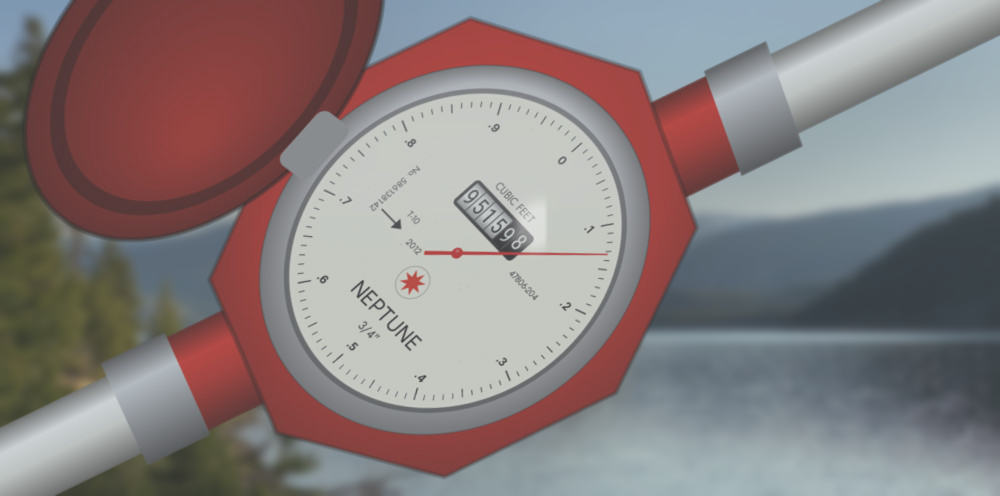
951598.13 ft³
